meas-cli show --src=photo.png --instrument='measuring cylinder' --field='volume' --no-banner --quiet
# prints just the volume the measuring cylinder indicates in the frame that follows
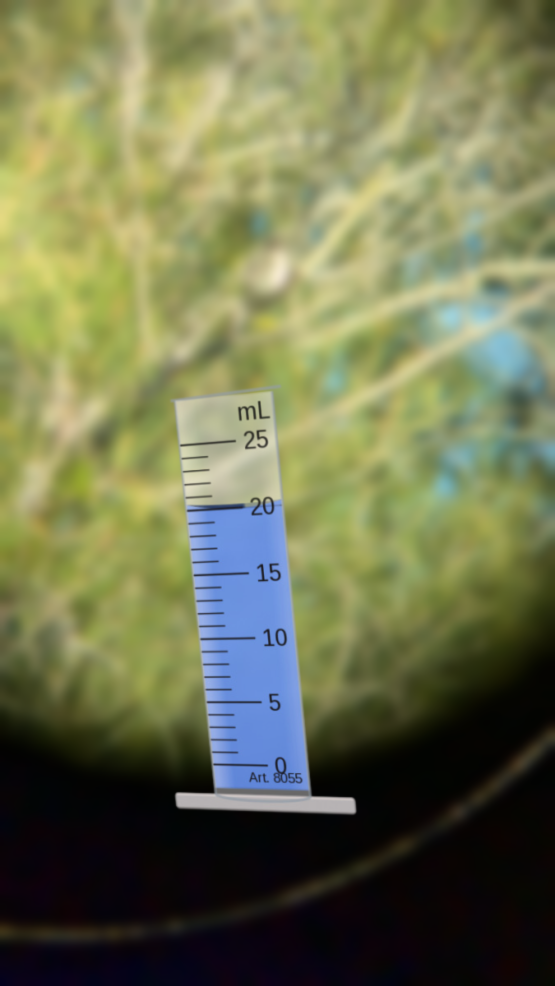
20 mL
